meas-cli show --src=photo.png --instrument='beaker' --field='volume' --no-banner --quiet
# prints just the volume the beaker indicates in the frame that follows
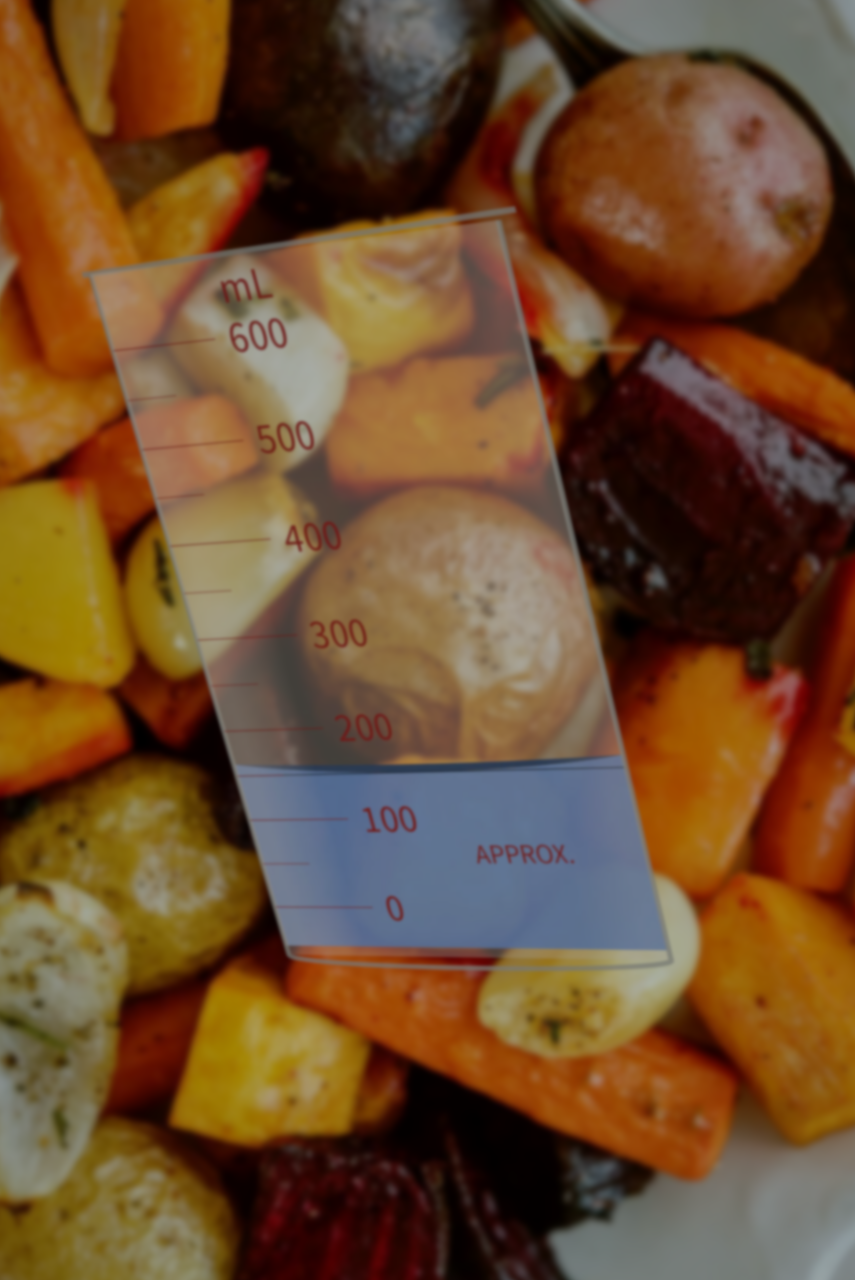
150 mL
